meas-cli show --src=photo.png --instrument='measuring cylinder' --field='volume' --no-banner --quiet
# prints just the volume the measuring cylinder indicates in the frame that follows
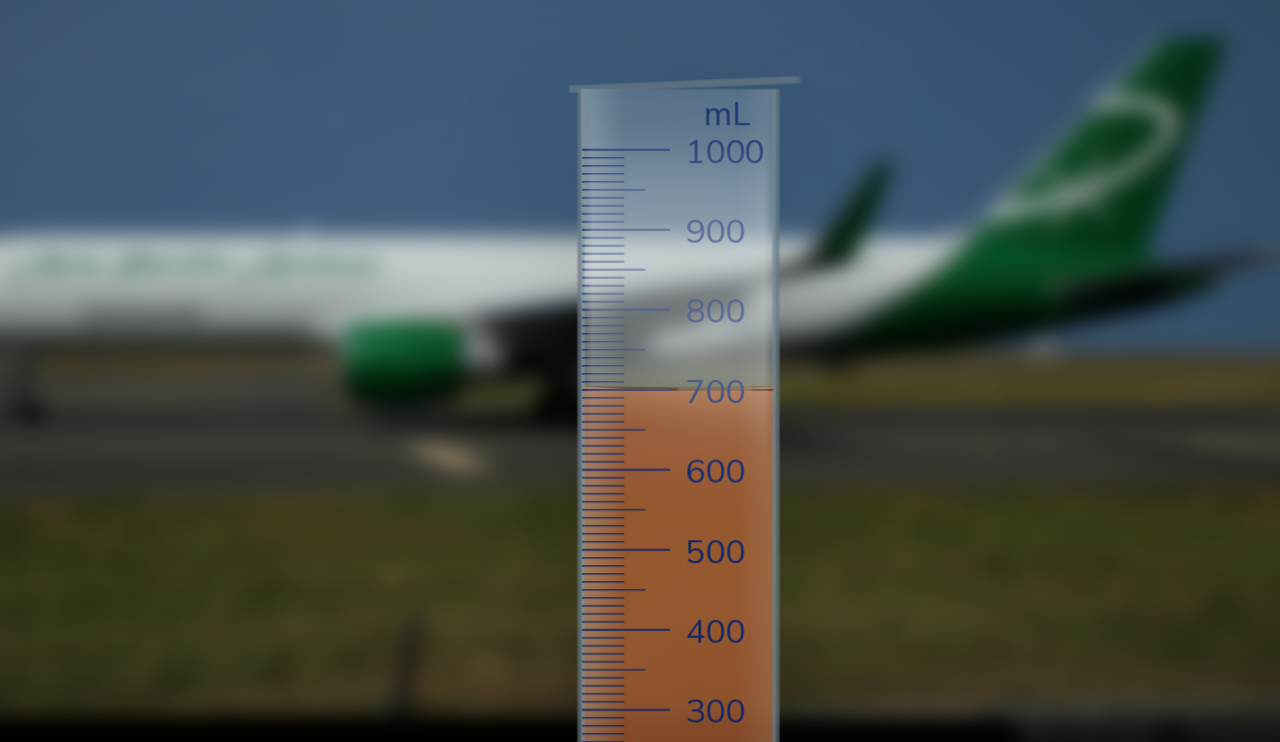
700 mL
